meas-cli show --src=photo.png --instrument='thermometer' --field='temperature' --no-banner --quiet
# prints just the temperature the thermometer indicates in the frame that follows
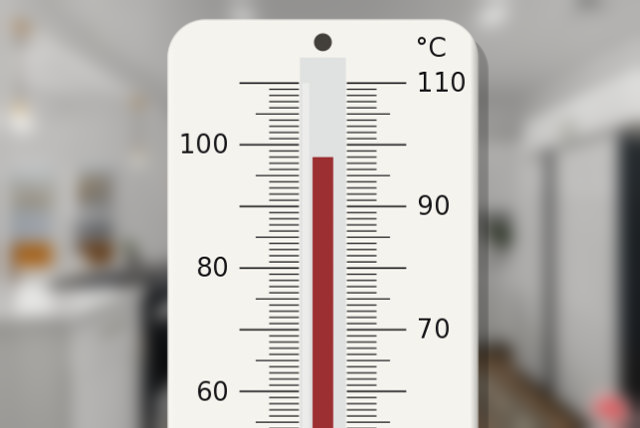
98 °C
